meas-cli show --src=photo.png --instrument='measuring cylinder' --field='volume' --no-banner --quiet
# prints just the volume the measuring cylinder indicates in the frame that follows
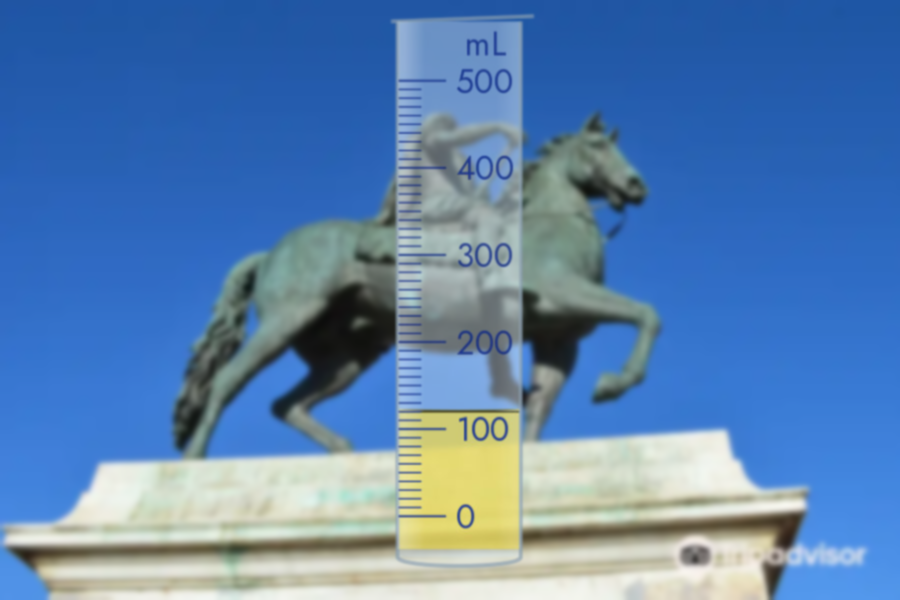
120 mL
